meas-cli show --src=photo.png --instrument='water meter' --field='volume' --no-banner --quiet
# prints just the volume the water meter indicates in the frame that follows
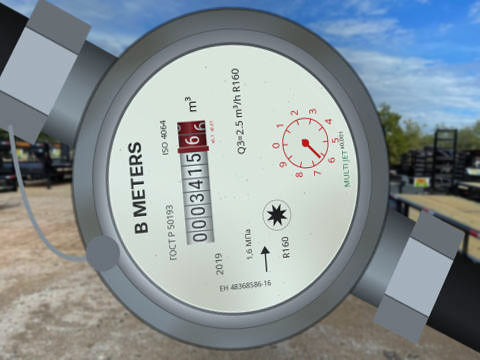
3415.656 m³
